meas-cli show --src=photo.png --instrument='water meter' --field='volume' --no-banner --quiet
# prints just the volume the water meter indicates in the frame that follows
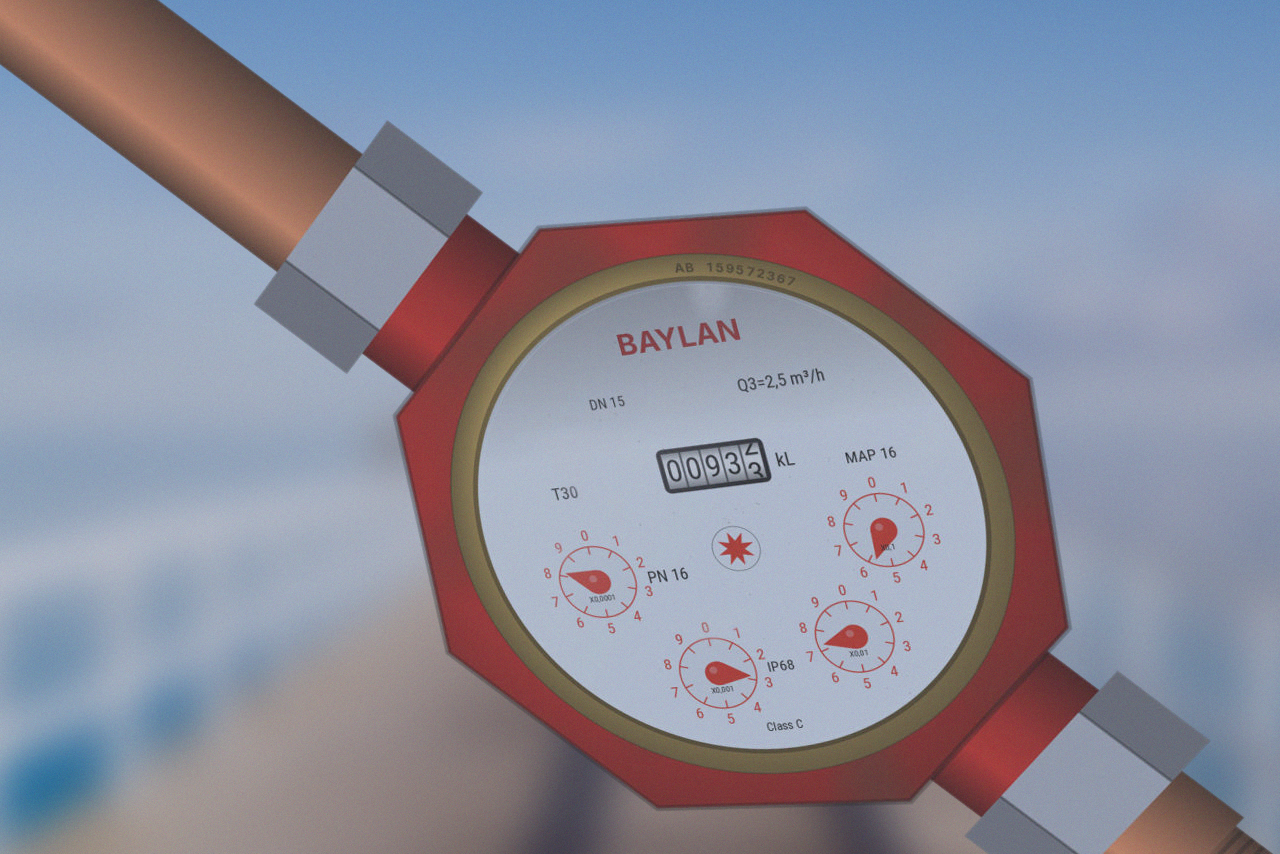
932.5728 kL
